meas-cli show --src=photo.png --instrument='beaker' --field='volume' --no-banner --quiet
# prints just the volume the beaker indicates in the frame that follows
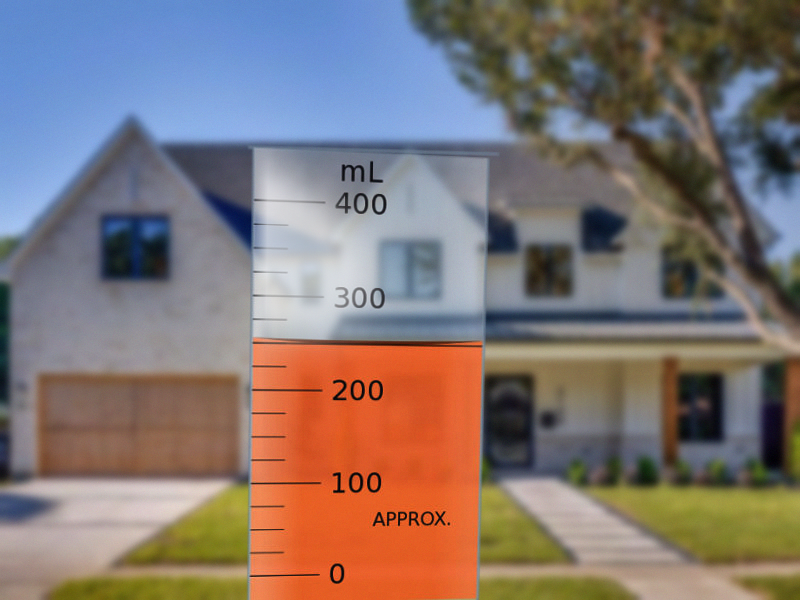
250 mL
